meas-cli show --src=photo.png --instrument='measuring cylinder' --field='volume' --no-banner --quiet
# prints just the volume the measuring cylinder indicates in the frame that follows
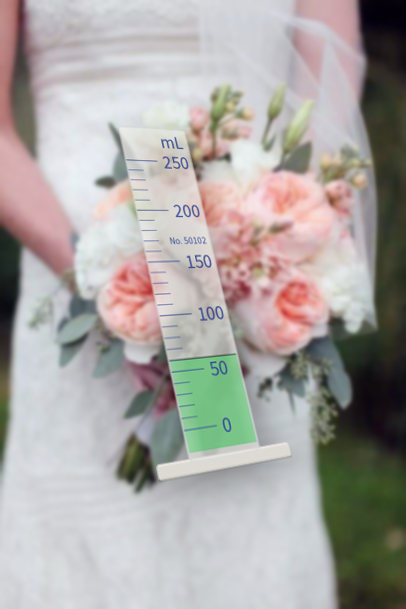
60 mL
